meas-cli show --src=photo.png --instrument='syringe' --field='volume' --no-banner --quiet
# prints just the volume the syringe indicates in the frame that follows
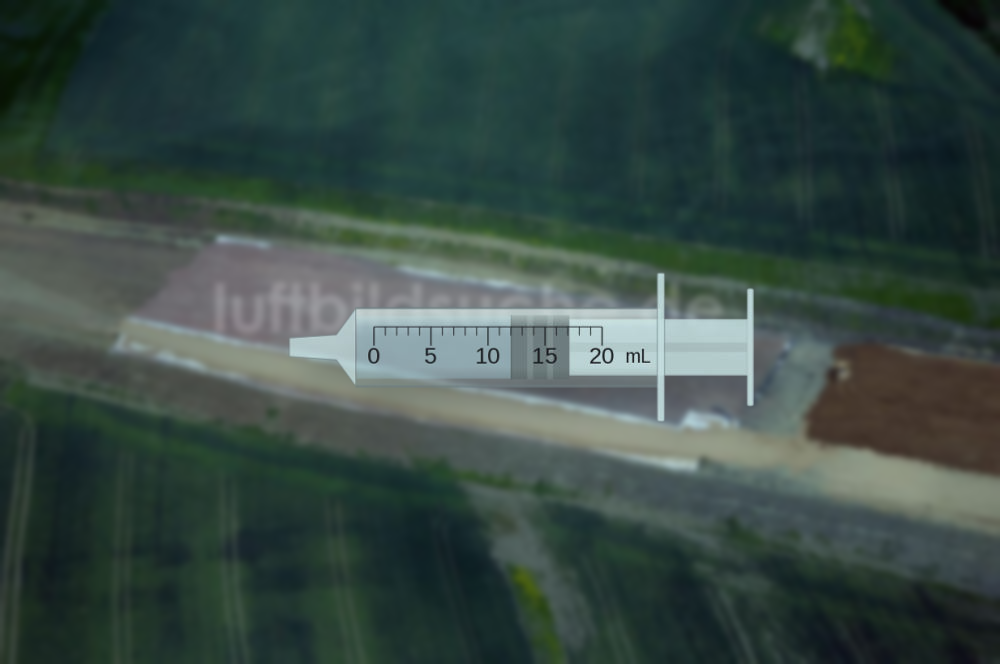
12 mL
